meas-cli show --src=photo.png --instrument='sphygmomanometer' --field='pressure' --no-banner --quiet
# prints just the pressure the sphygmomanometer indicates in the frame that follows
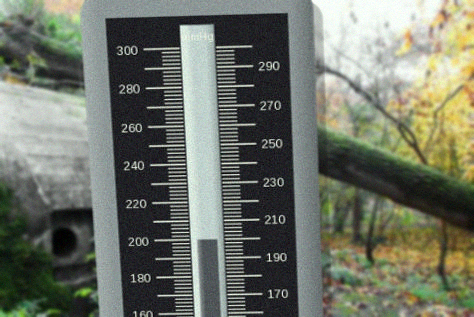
200 mmHg
